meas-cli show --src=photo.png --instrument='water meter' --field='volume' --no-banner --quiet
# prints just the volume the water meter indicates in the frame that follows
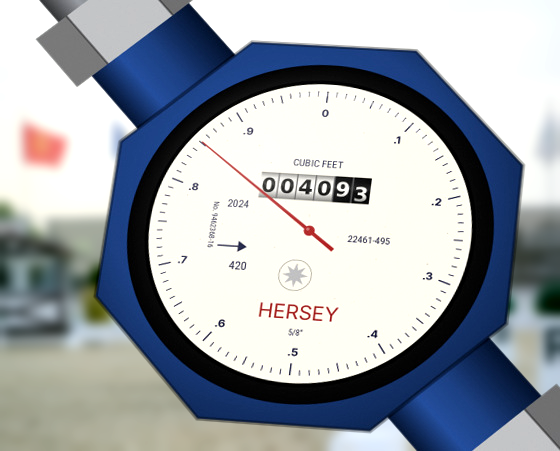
4092.85 ft³
